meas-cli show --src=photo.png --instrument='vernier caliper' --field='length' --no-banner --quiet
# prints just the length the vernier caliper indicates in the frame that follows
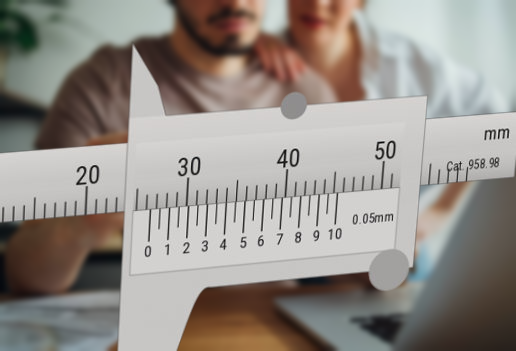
26.4 mm
